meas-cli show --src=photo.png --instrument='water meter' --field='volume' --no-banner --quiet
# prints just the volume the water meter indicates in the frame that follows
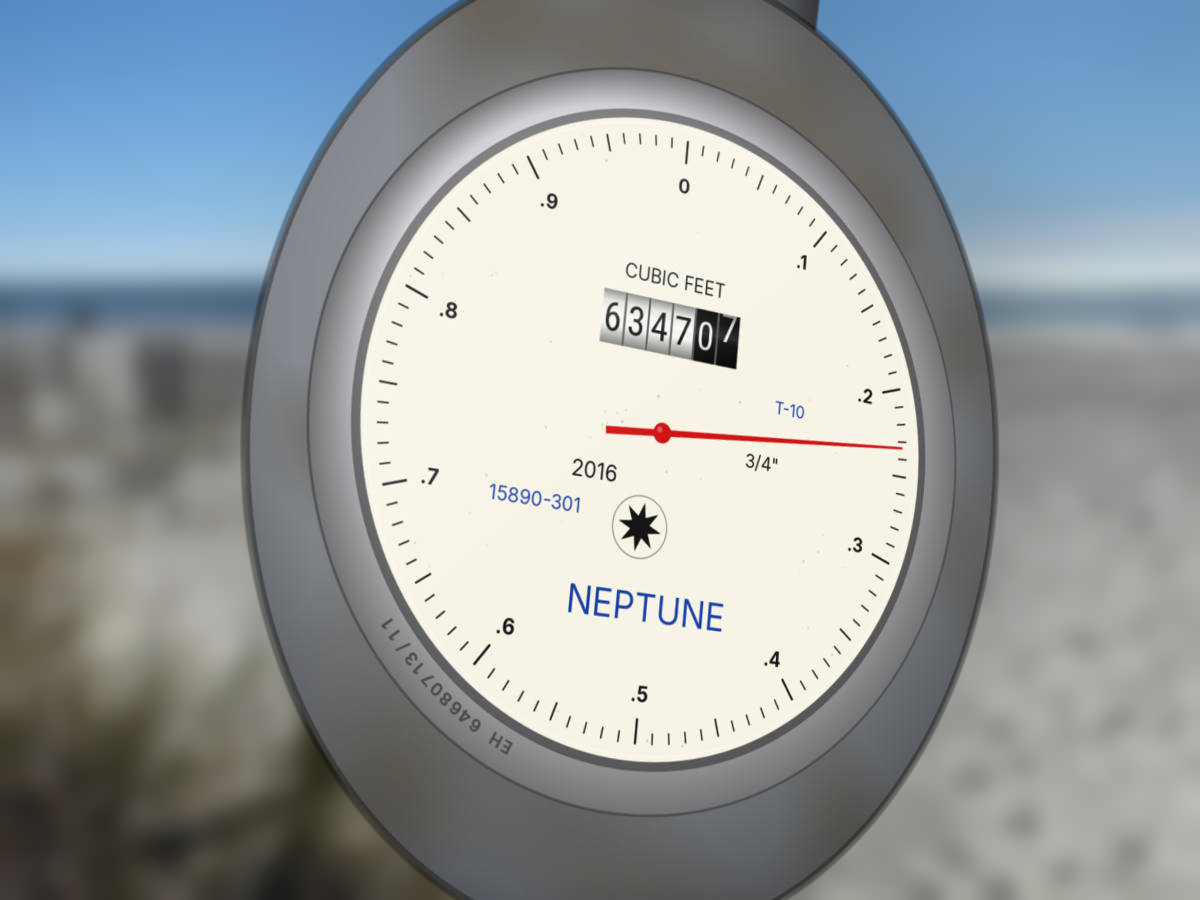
634707.23 ft³
